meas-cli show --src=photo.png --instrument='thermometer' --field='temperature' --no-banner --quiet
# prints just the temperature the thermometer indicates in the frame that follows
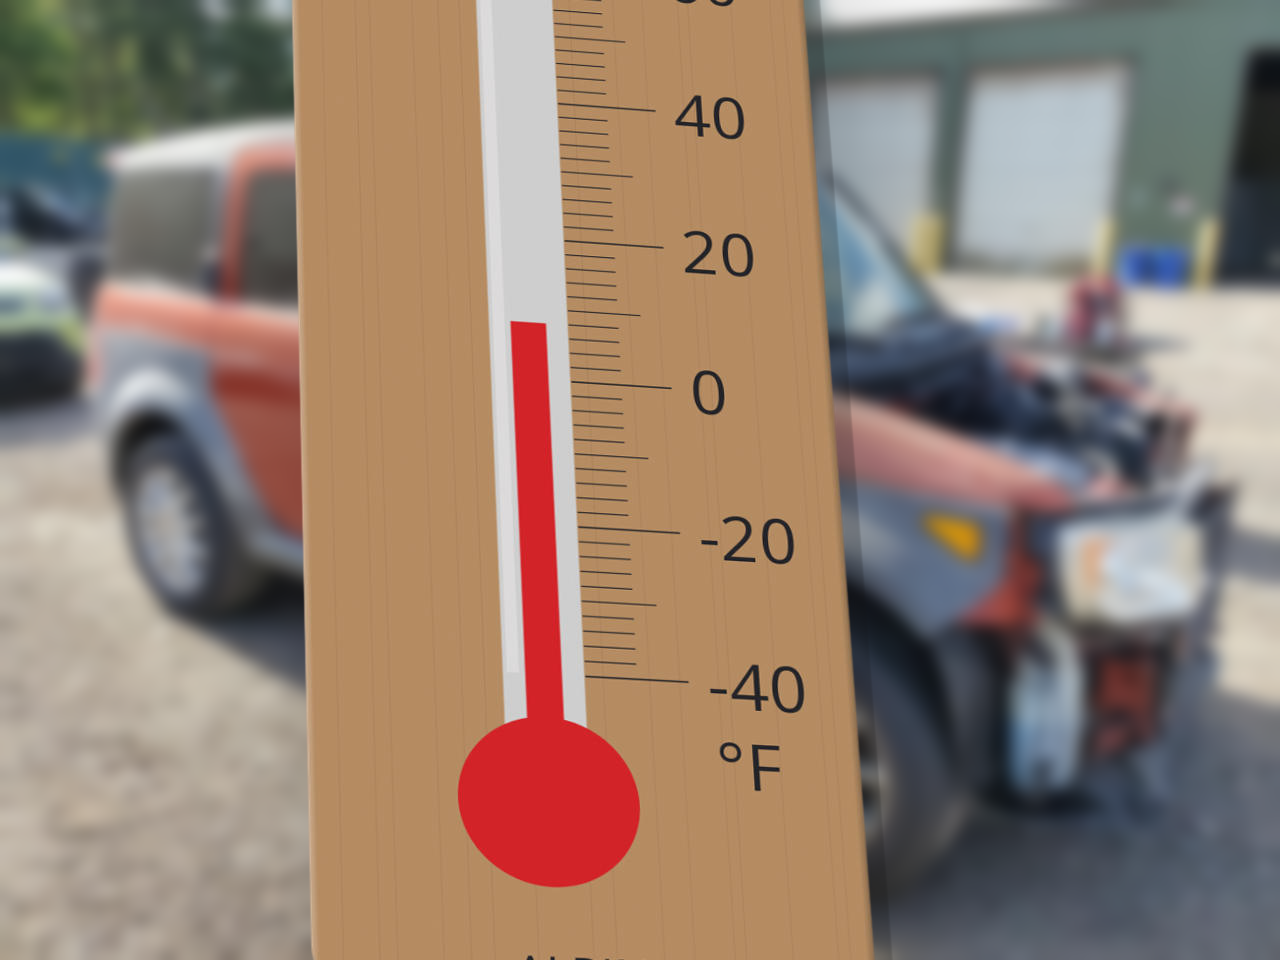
8 °F
